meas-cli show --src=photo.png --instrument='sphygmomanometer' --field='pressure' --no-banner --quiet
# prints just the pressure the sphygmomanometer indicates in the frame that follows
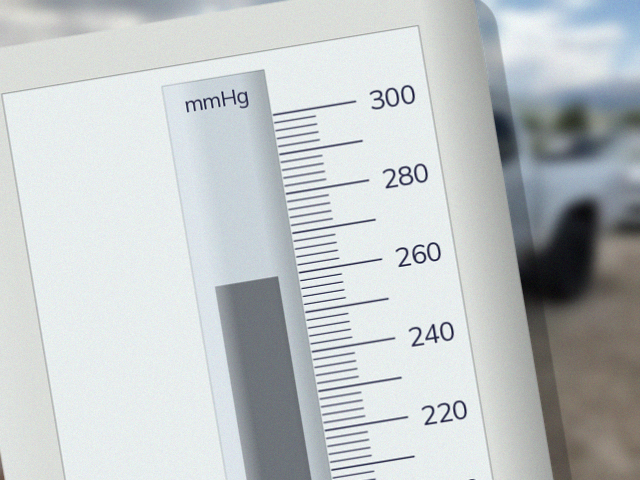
260 mmHg
